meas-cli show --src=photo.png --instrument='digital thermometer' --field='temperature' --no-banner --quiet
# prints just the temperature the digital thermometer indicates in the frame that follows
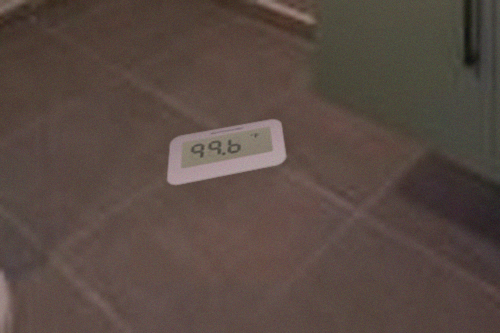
99.6 °F
